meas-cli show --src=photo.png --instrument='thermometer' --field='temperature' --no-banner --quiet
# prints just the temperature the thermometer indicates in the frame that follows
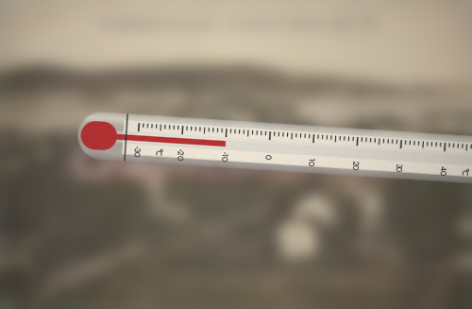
-10 °C
